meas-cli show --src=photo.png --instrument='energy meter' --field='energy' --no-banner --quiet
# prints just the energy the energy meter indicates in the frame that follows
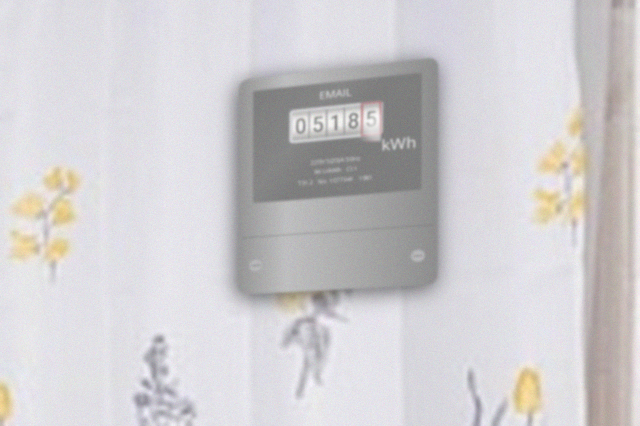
518.5 kWh
